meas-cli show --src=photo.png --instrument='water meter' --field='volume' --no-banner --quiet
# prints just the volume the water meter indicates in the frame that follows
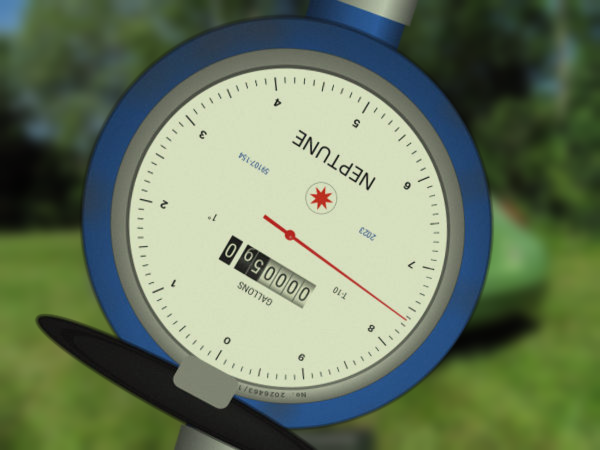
587.6 gal
